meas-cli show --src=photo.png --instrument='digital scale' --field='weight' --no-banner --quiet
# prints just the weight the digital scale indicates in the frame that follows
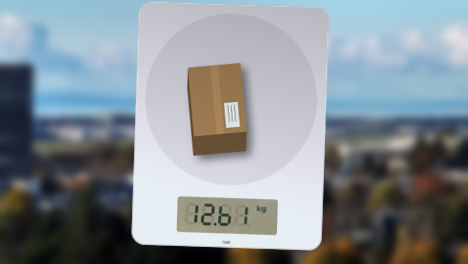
12.61 kg
